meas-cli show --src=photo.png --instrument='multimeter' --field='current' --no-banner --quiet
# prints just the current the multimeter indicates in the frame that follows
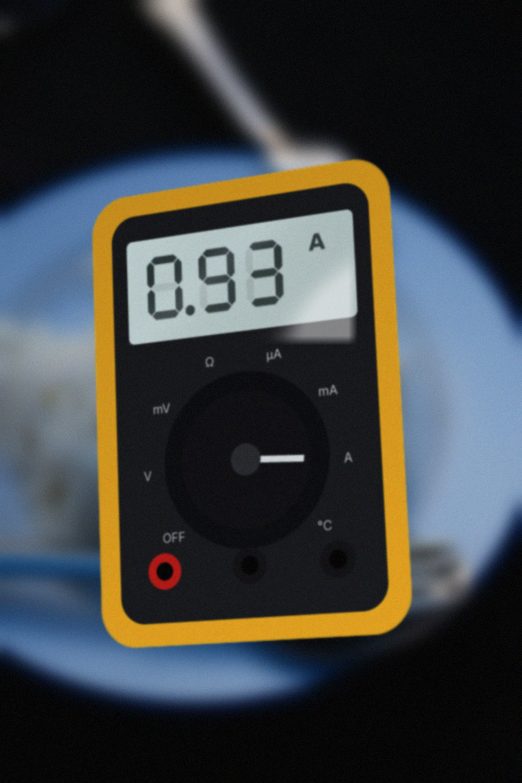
0.93 A
